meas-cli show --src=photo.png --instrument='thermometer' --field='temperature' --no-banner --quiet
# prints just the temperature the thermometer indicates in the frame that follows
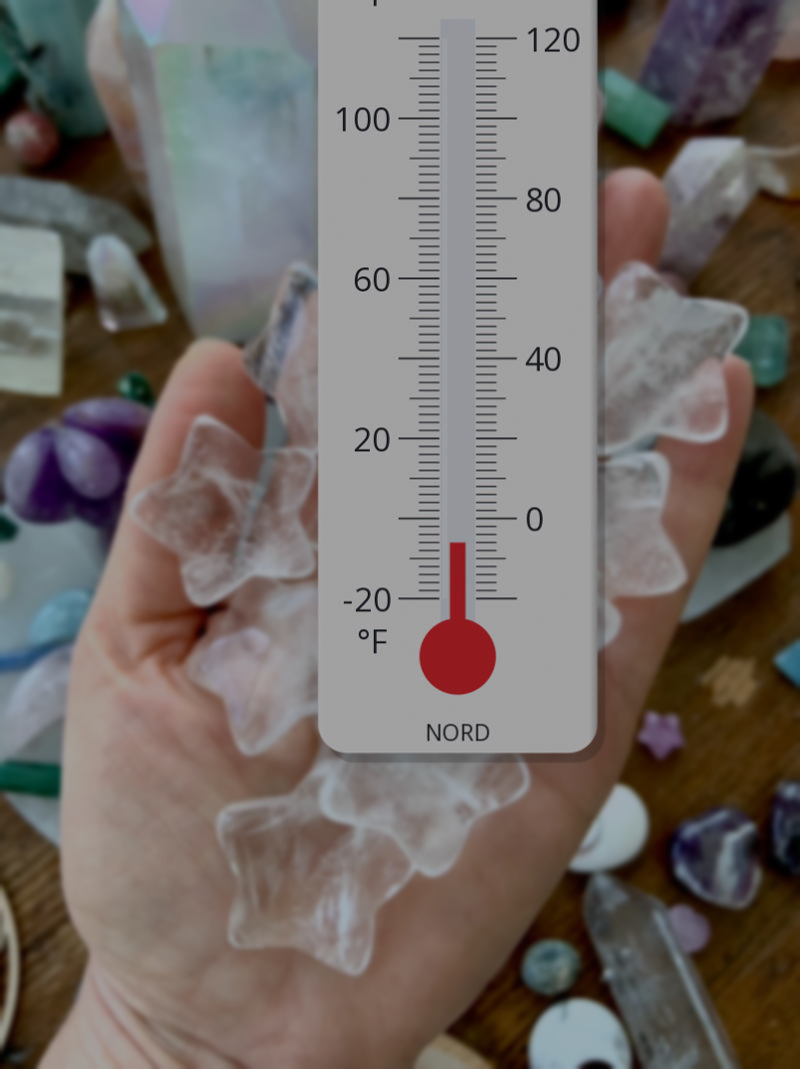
-6 °F
